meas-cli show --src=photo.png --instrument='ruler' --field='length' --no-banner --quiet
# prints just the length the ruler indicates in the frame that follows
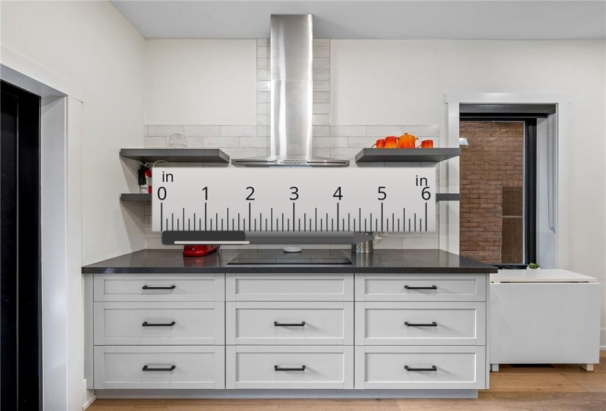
5 in
